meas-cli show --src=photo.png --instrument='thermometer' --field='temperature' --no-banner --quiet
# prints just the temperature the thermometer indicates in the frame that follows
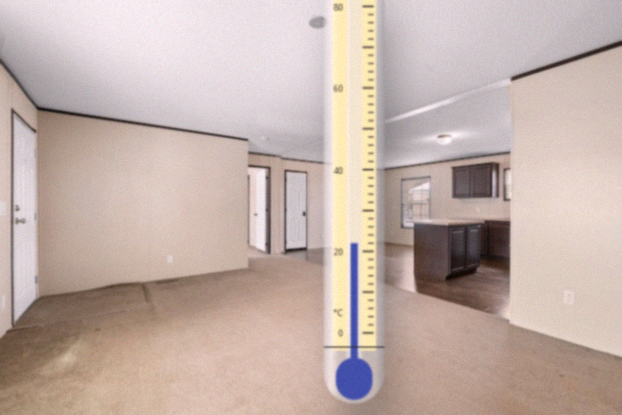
22 °C
